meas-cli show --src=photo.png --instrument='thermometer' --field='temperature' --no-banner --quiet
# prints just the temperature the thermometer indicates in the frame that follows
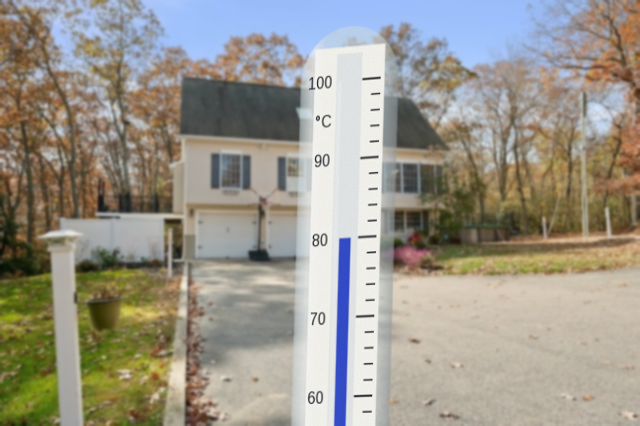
80 °C
